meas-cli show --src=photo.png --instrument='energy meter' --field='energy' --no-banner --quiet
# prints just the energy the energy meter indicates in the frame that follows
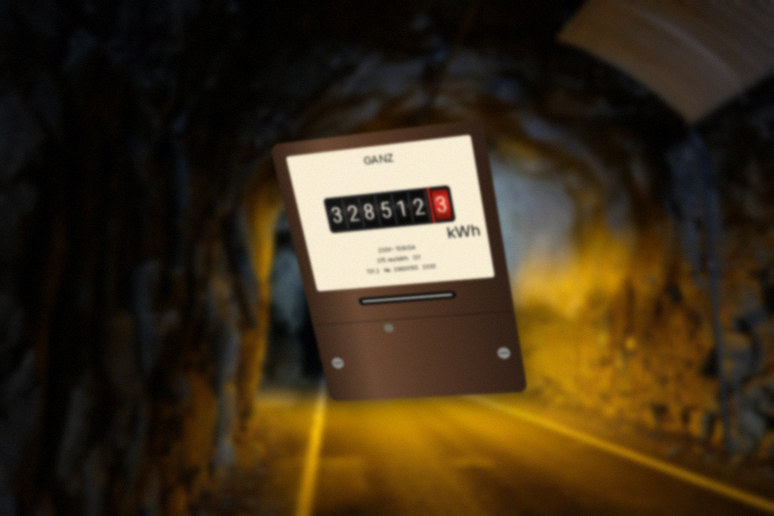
328512.3 kWh
